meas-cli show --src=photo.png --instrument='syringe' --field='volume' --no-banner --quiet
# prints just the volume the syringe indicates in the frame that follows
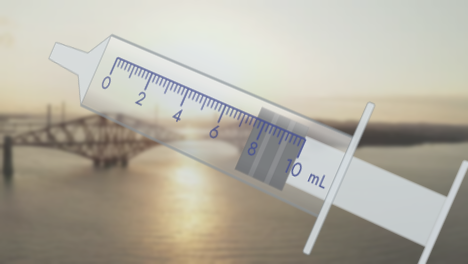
7.6 mL
